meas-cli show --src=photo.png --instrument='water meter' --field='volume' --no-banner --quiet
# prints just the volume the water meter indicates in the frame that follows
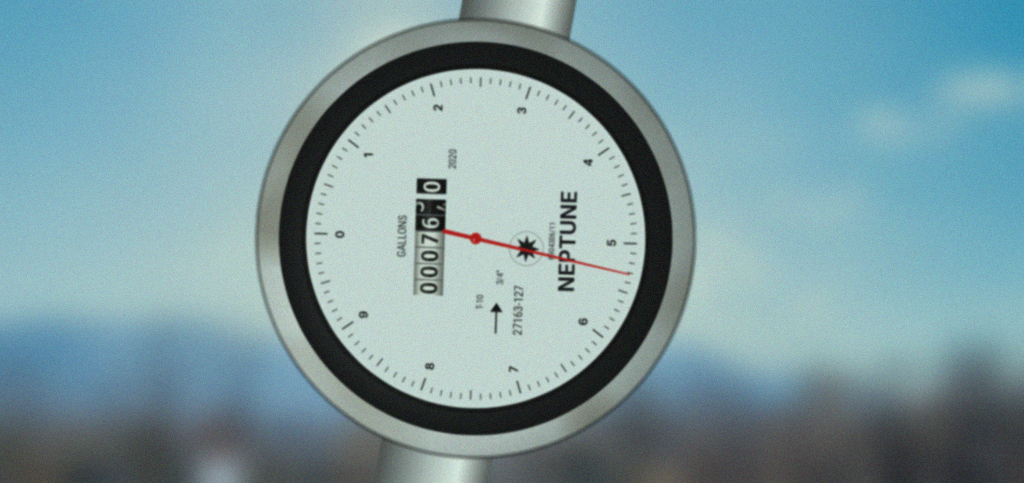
7635.3 gal
